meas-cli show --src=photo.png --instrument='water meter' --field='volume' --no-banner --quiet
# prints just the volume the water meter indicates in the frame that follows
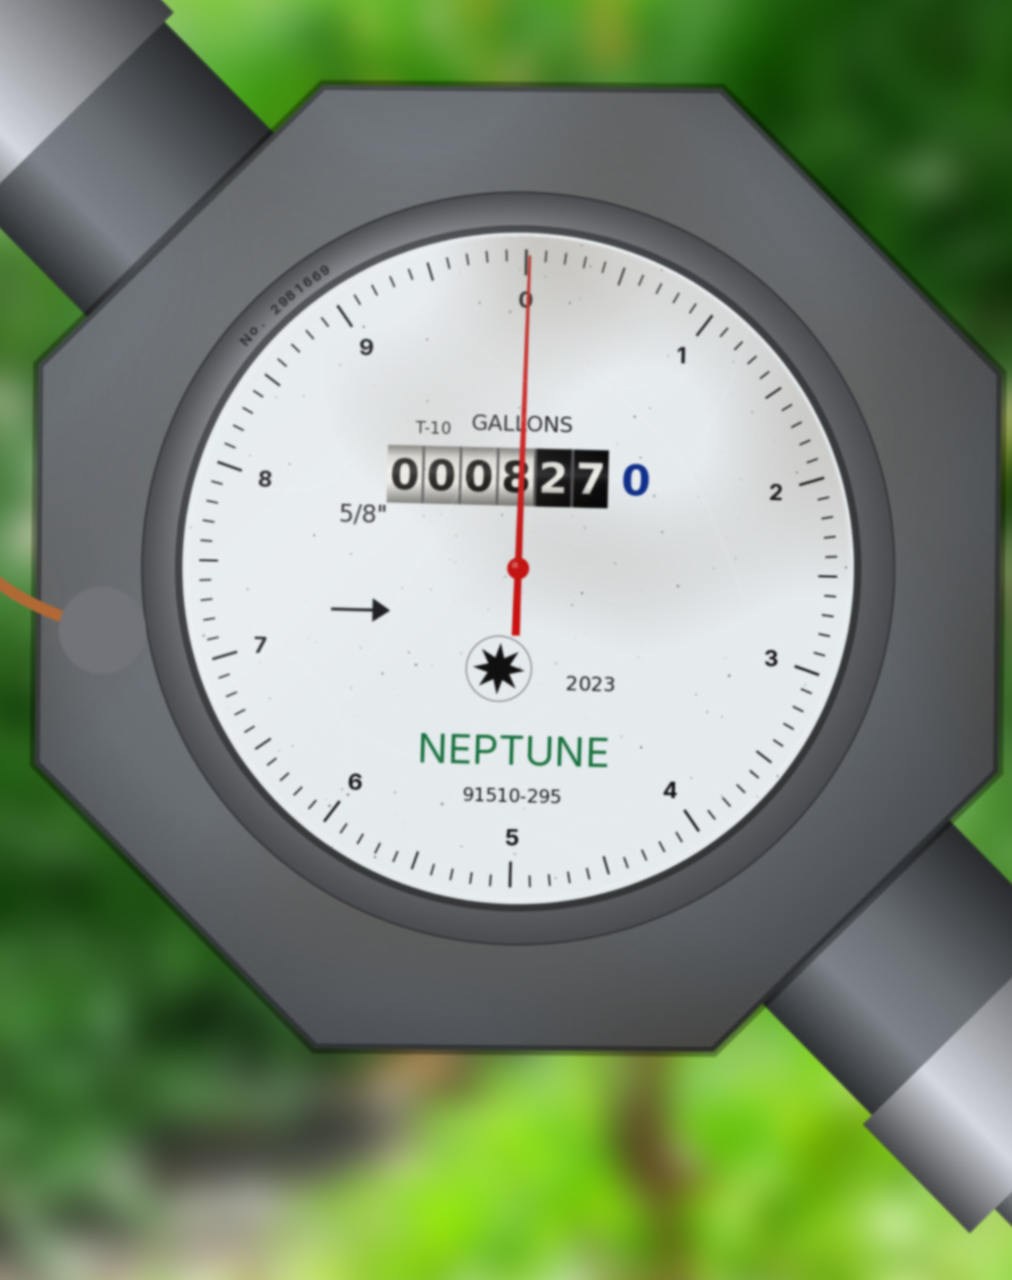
8270.0 gal
